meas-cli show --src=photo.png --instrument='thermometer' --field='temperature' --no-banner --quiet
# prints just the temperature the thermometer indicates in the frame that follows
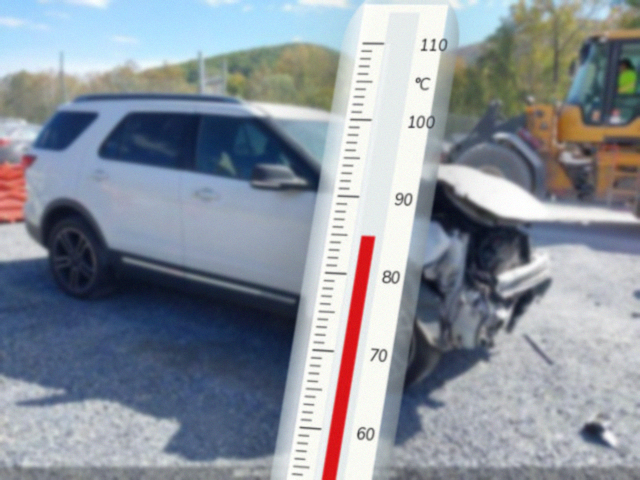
85 °C
